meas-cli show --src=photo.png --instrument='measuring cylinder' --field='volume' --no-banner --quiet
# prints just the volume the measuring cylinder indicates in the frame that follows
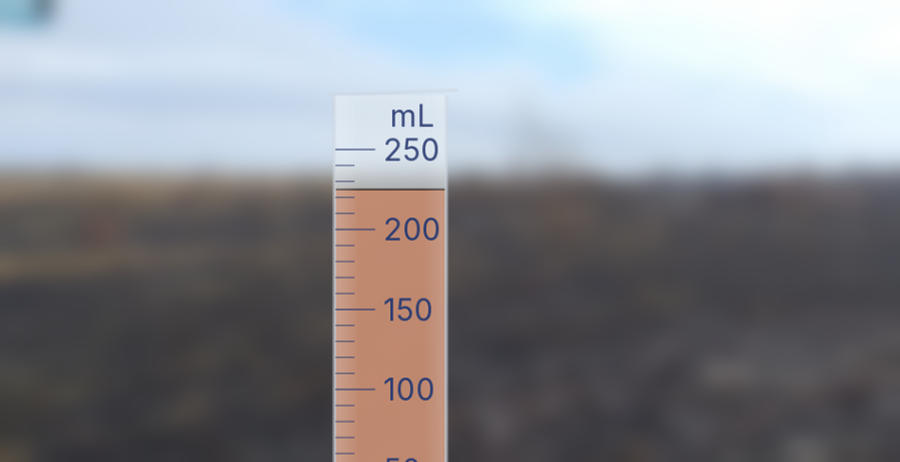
225 mL
